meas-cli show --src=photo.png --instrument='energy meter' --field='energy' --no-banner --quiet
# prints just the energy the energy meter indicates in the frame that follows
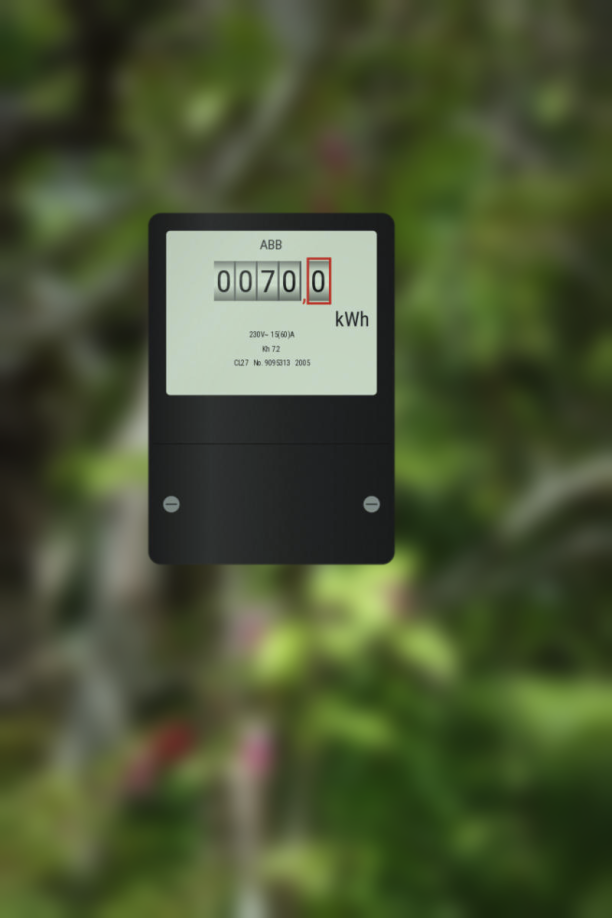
70.0 kWh
